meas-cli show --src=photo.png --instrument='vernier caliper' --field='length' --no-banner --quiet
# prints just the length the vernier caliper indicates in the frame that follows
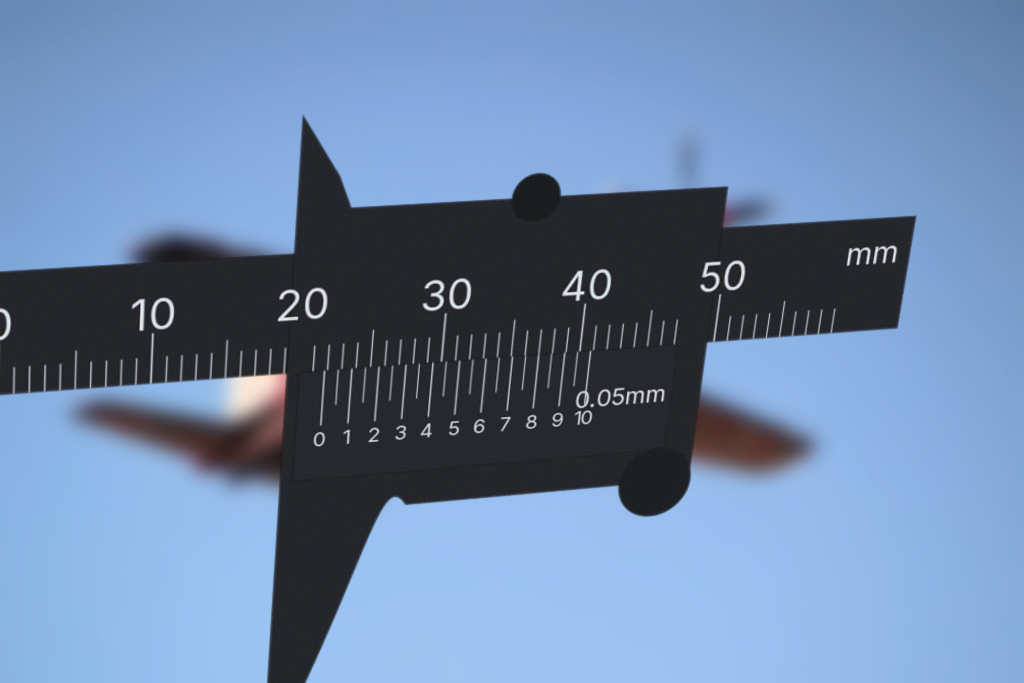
21.8 mm
